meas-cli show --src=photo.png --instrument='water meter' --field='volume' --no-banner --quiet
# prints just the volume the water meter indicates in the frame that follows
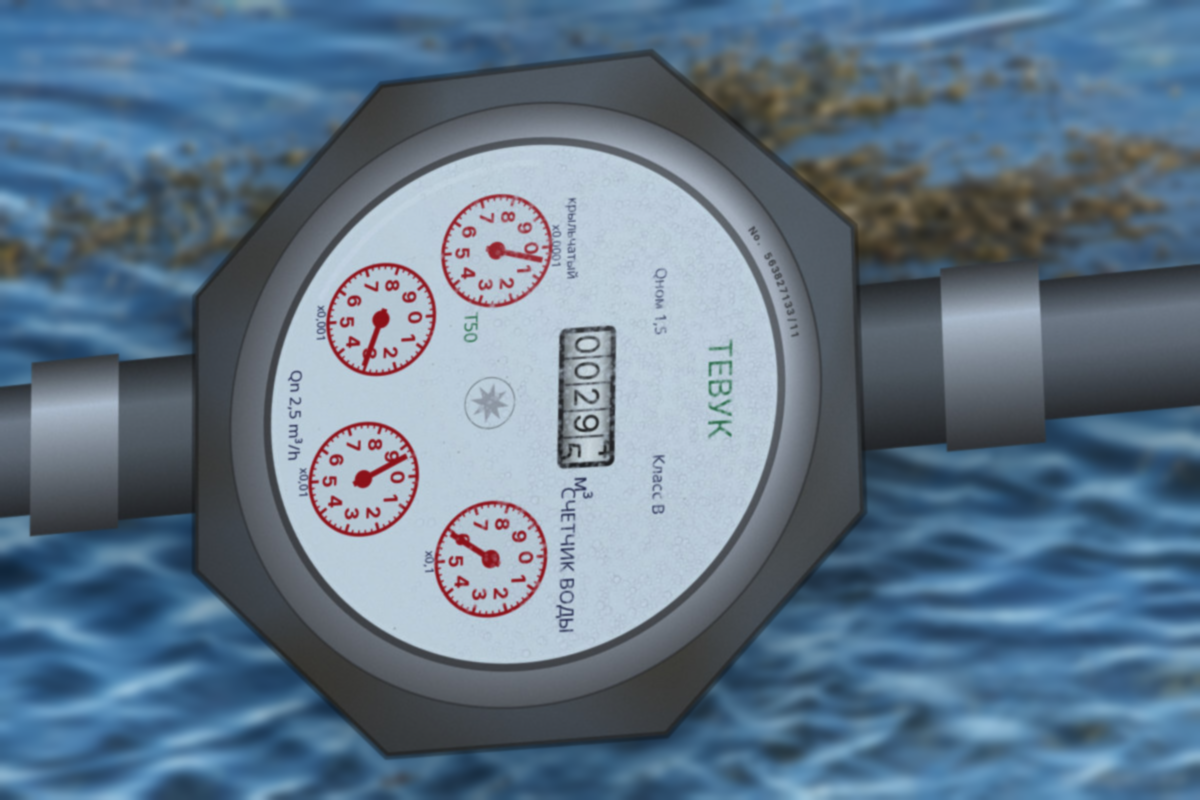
294.5930 m³
